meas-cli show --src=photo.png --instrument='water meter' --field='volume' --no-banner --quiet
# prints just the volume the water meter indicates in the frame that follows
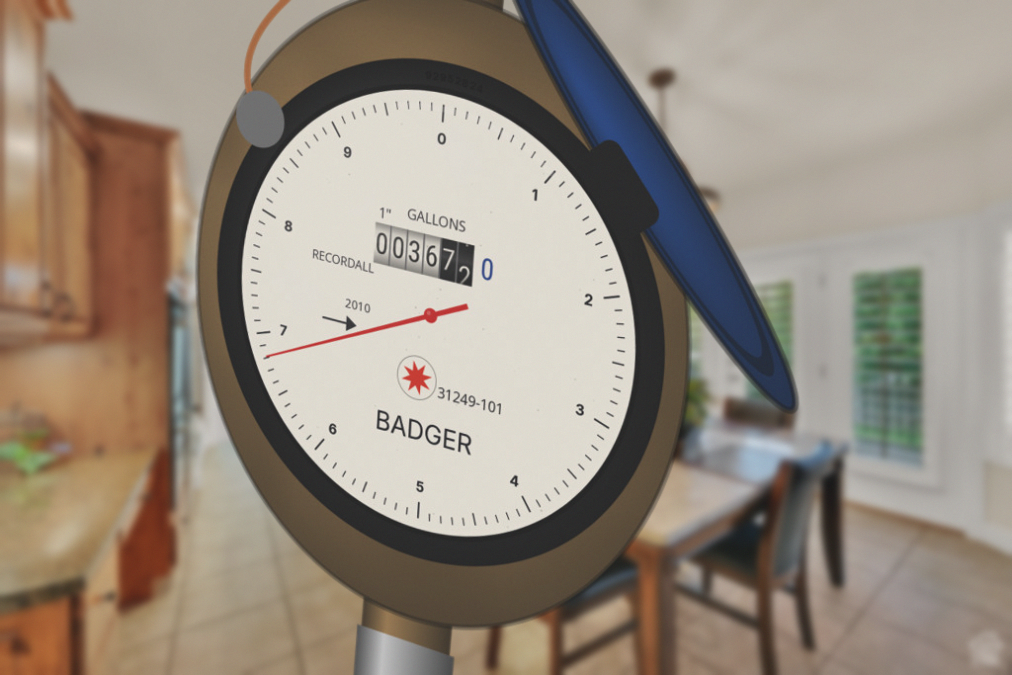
36716.8 gal
